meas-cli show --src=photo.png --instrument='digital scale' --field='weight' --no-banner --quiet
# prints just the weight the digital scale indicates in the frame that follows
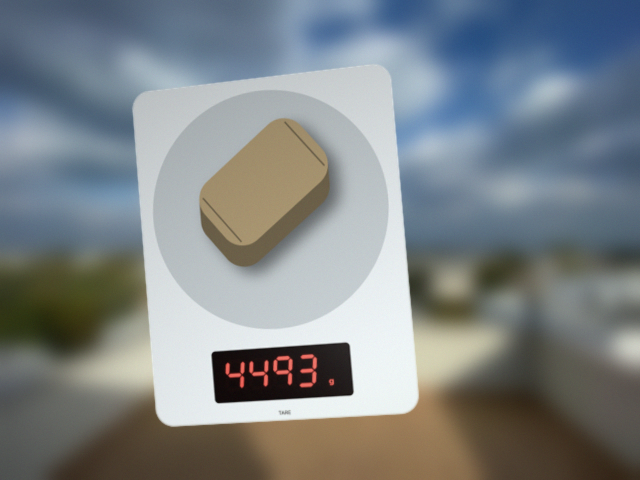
4493 g
